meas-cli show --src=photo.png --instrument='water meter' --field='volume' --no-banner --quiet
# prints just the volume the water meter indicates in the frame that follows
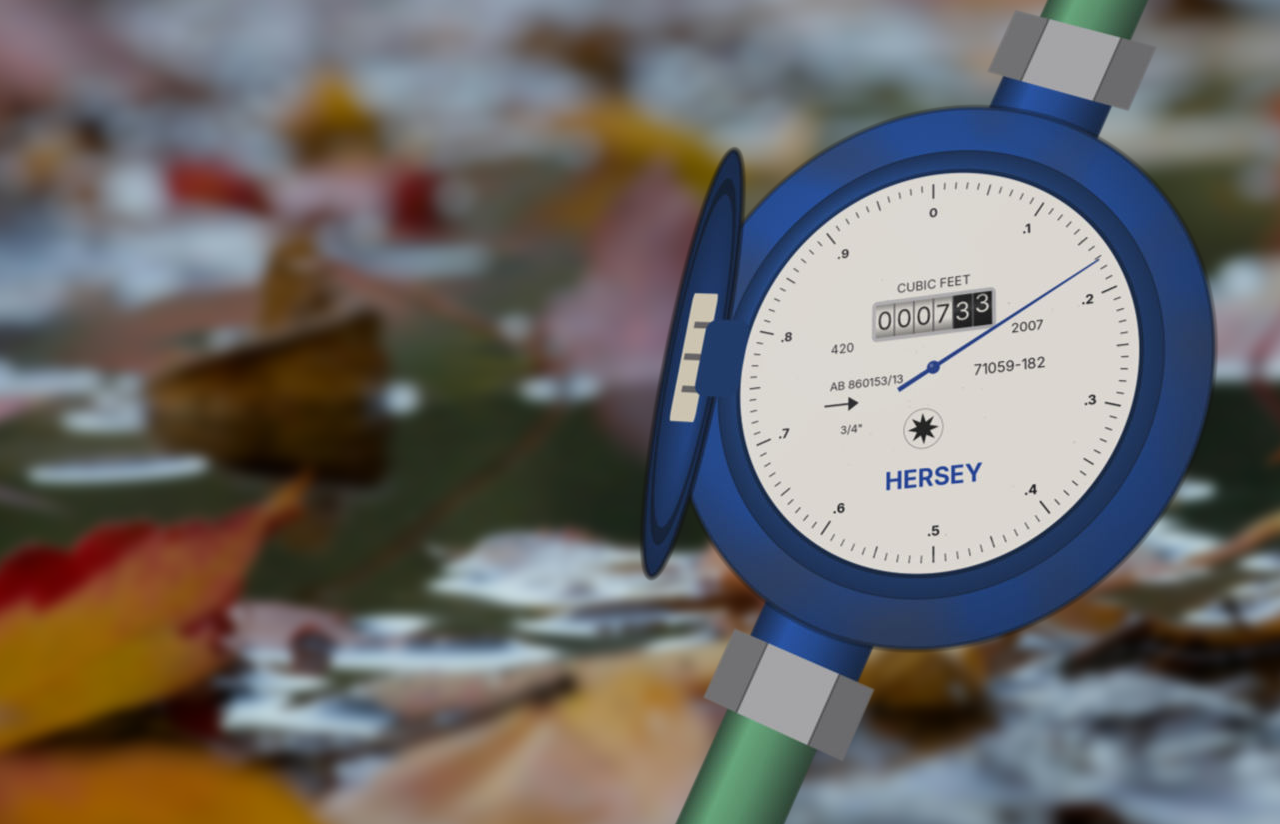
733.17 ft³
